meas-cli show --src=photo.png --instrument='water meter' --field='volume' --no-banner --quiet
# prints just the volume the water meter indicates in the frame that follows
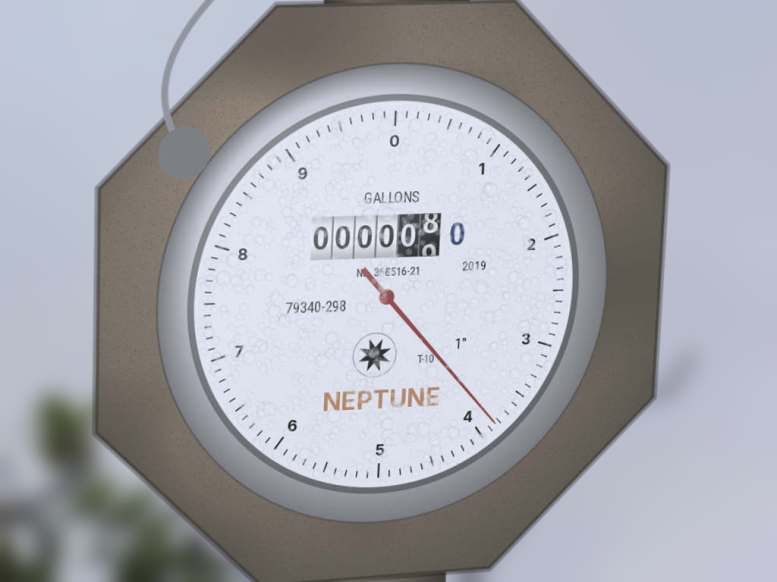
83.8 gal
